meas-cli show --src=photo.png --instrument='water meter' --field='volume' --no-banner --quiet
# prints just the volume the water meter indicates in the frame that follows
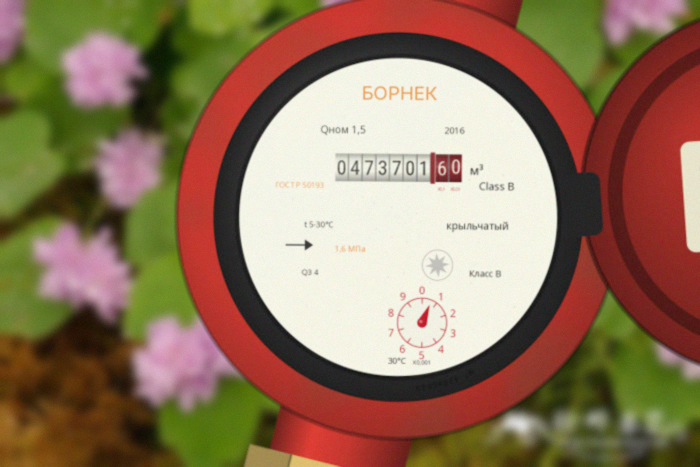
473701.600 m³
